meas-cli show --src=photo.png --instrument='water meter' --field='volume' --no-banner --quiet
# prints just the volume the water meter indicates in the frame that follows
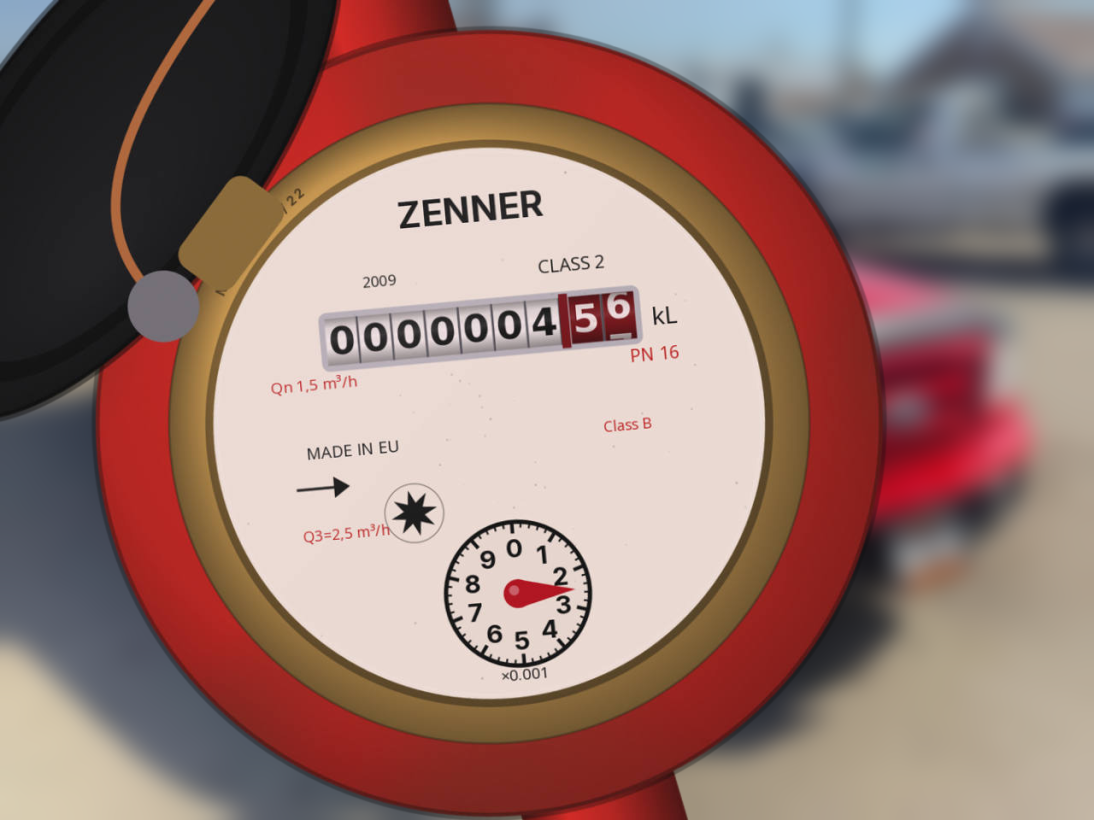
4.562 kL
